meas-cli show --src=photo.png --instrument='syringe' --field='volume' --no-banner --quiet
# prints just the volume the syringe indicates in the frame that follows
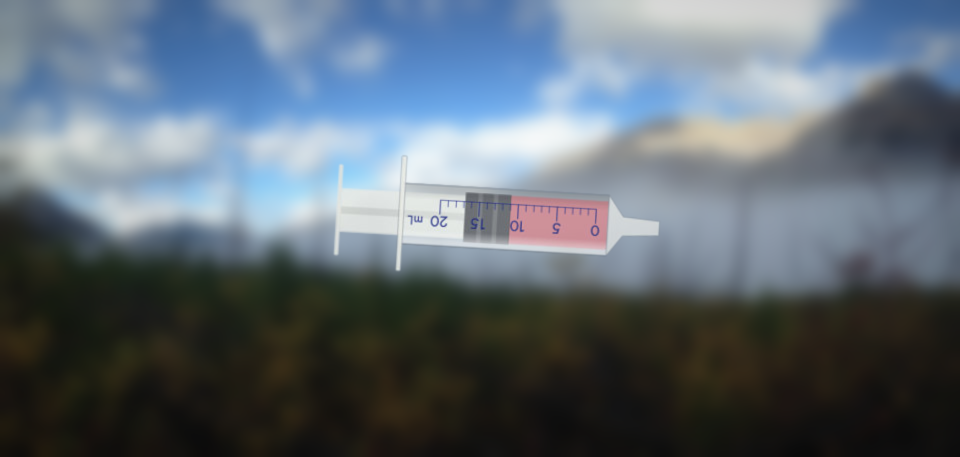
11 mL
